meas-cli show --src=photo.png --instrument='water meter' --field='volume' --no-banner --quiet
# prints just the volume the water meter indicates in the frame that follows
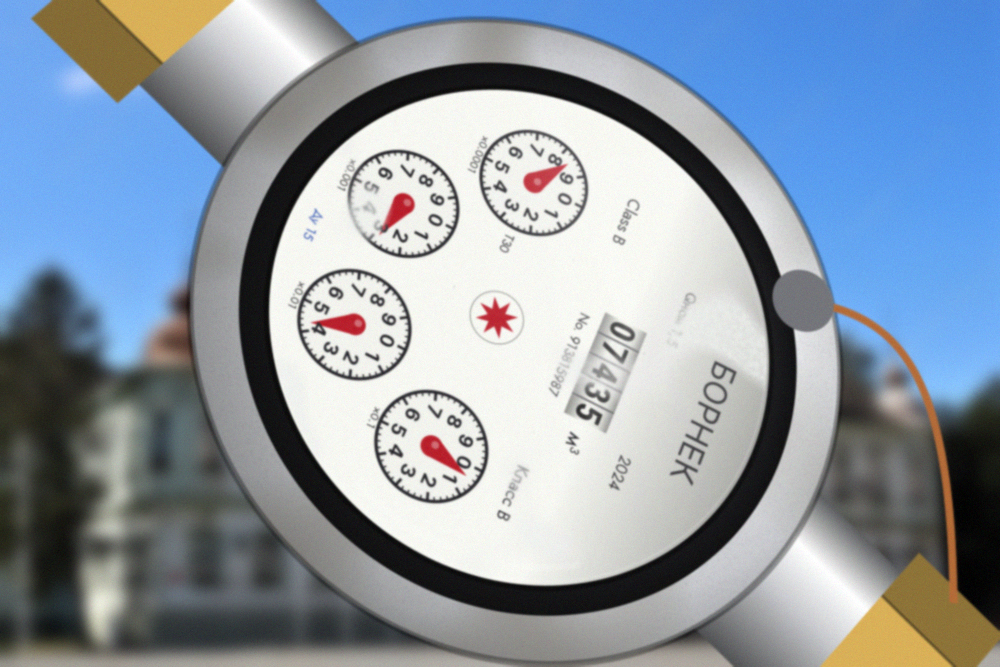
7435.0428 m³
